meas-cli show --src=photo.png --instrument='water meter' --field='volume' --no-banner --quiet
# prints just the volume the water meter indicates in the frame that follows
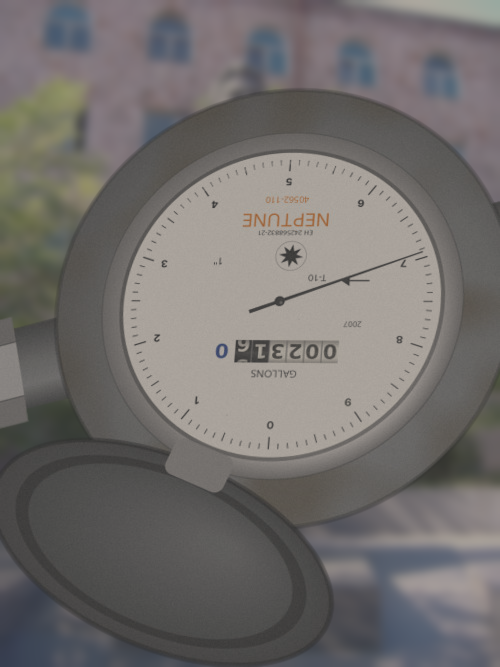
23156.9 gal
